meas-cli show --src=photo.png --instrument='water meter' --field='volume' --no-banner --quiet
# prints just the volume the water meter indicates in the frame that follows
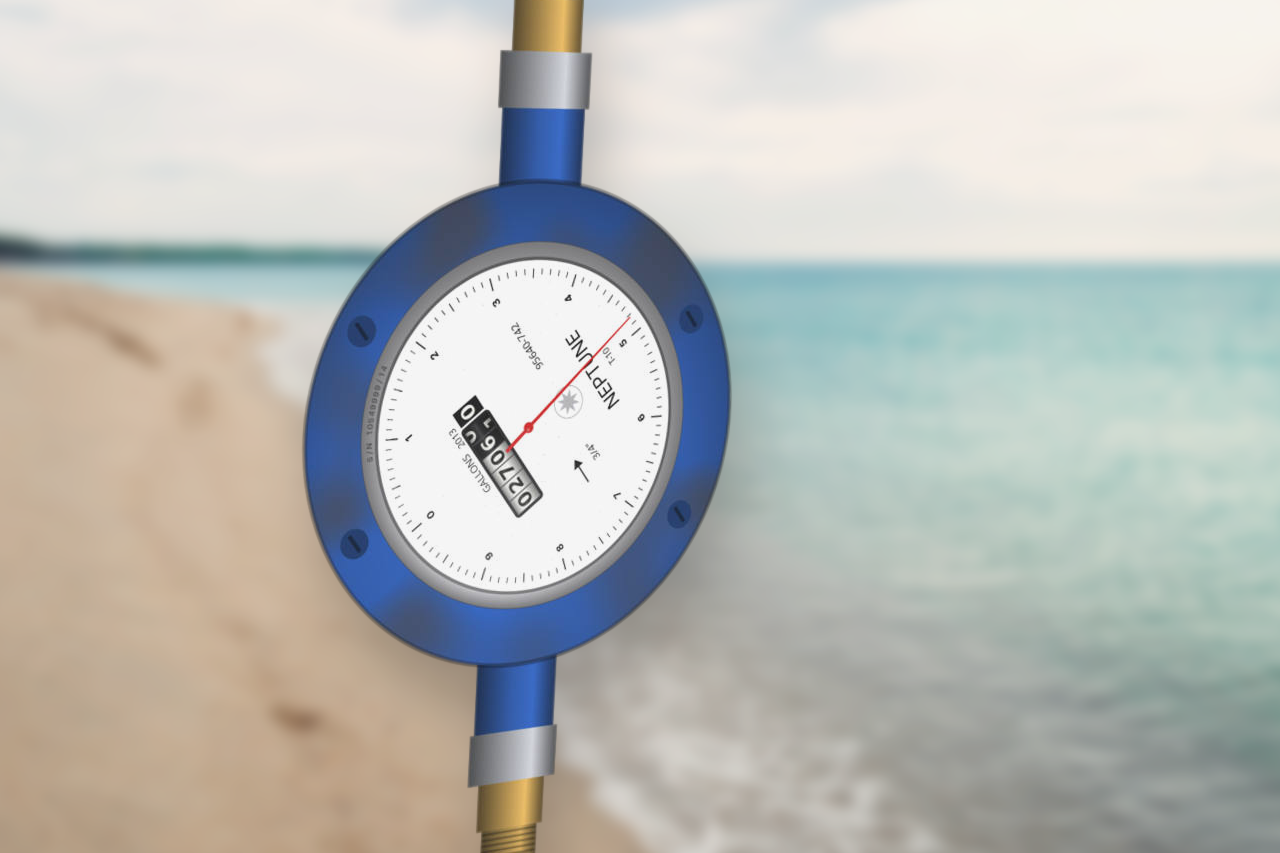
270604.8 gal
